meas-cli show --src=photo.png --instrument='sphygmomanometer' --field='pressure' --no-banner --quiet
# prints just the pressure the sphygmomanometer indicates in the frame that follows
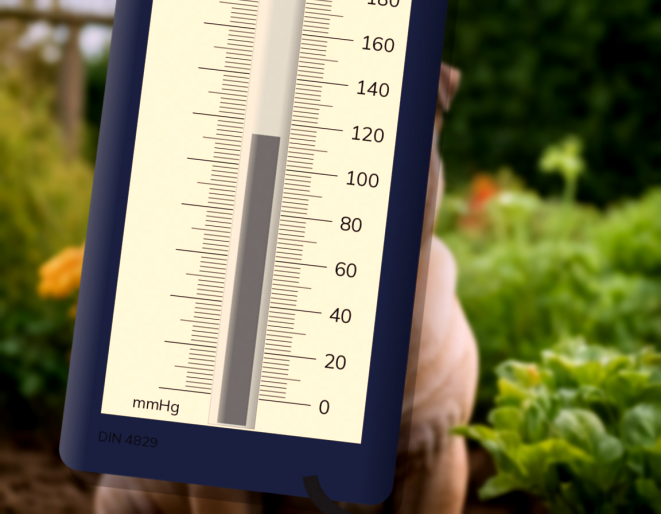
114 mmHg
